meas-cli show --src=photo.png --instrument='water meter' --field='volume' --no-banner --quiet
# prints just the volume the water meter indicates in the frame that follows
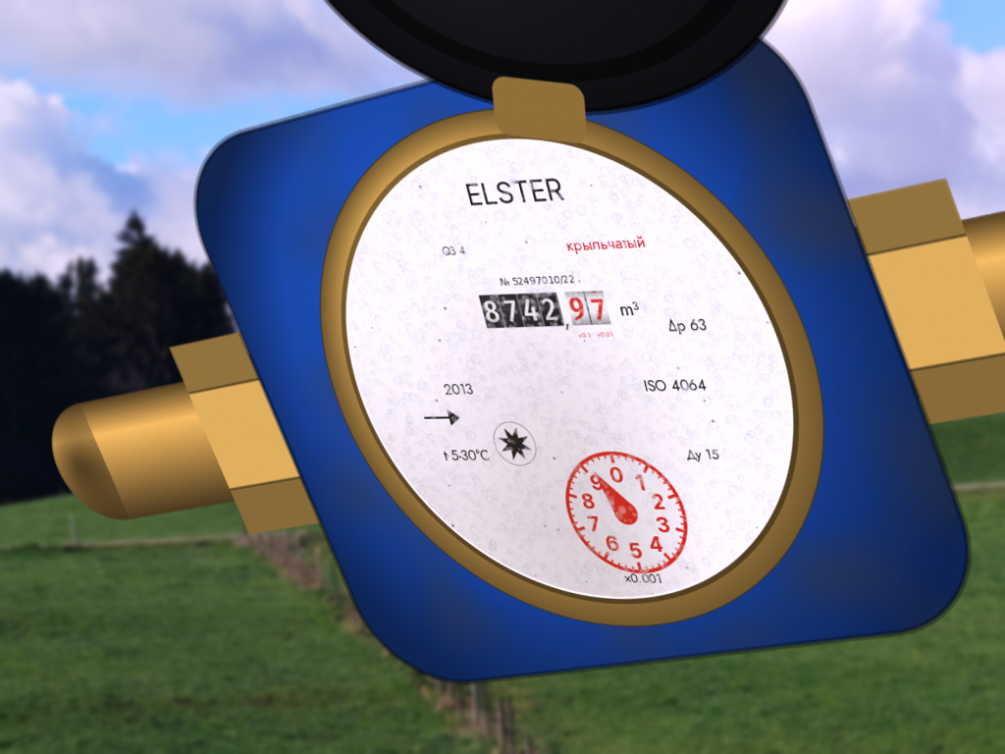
8742.969 m³
